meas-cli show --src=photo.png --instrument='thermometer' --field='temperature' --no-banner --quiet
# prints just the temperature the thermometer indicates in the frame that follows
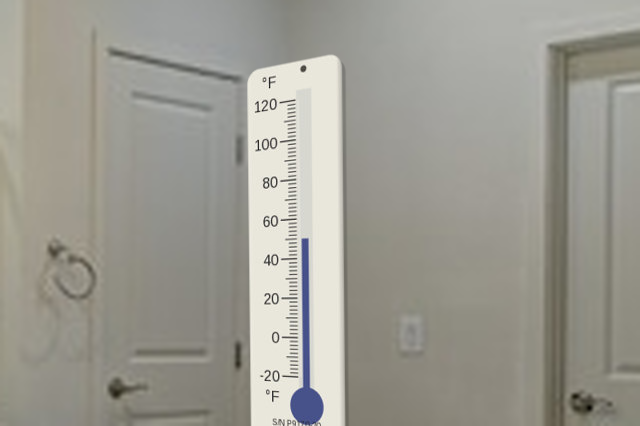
50 °F
